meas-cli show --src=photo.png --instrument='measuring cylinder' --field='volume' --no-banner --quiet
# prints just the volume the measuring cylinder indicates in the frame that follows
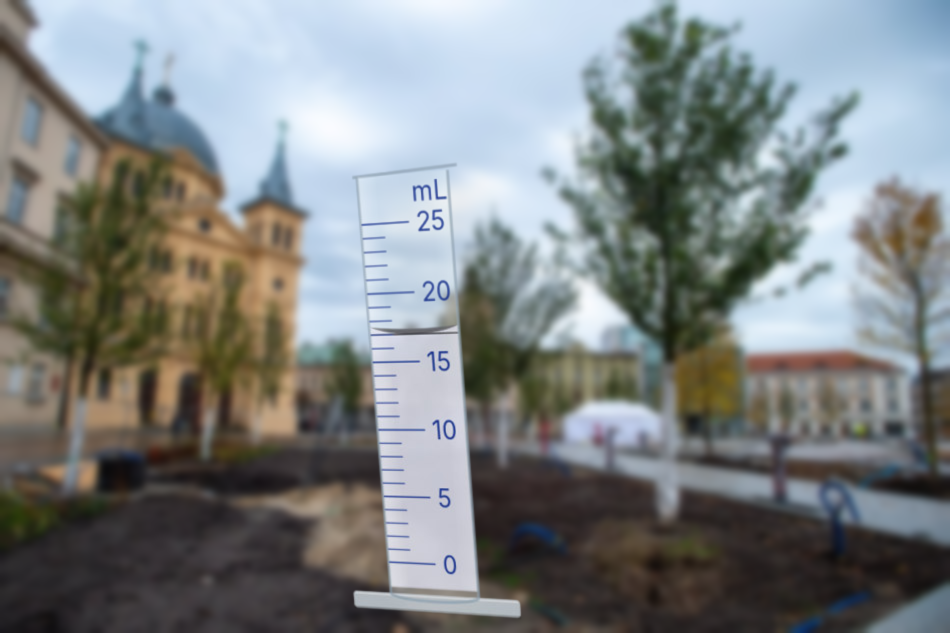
17 mL
